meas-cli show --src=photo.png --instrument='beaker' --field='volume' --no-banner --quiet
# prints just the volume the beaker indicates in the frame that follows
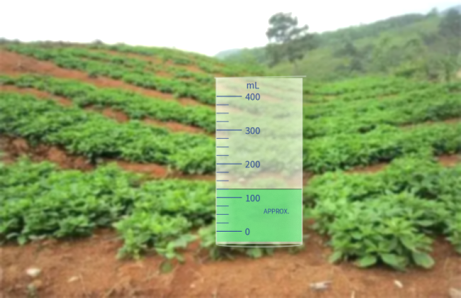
125 mL
